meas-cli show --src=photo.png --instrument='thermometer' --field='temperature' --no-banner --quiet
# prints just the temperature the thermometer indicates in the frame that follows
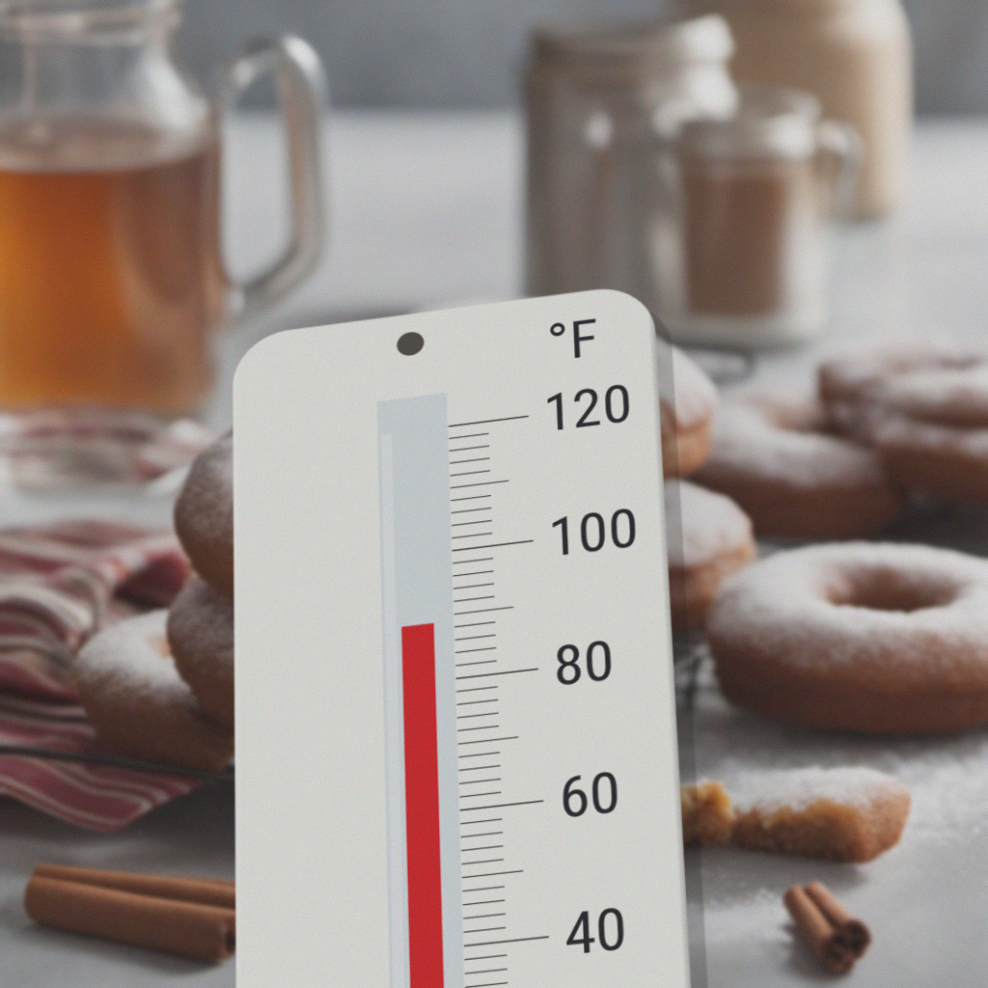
89 °F
